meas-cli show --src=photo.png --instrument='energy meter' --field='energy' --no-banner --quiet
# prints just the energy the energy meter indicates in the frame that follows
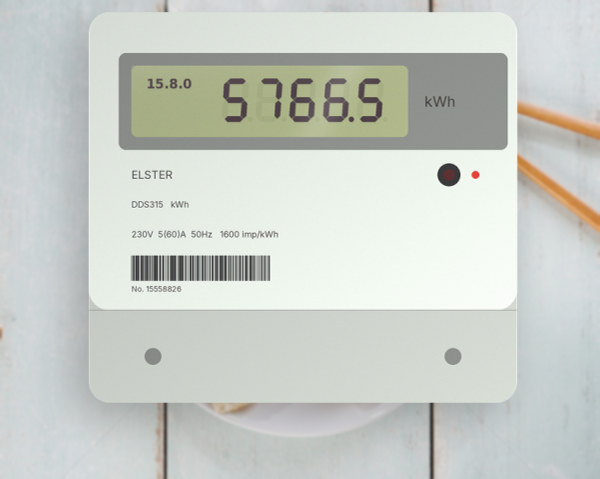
5766.5 kWh
